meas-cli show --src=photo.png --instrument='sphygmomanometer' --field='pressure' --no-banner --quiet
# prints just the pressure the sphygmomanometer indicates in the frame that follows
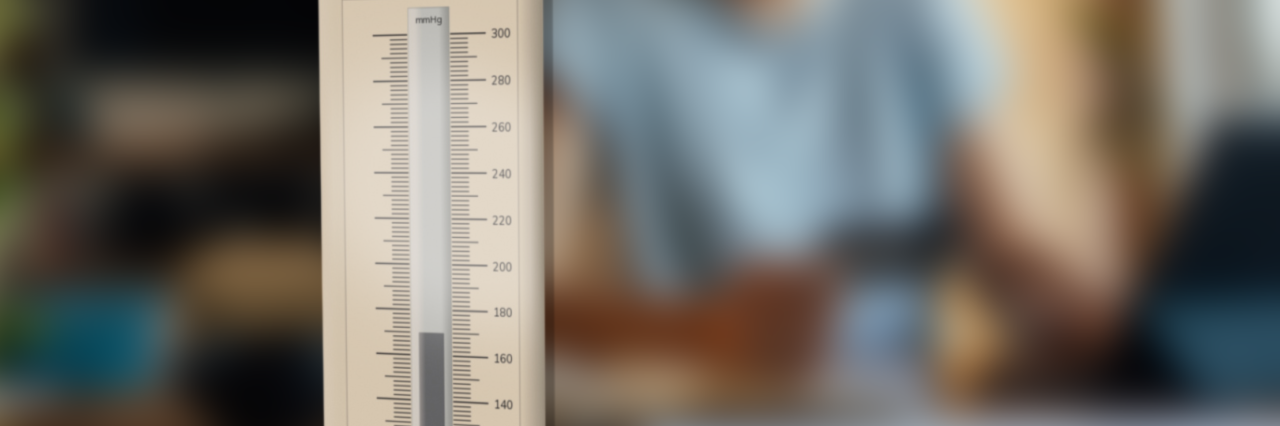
170 mmHg
